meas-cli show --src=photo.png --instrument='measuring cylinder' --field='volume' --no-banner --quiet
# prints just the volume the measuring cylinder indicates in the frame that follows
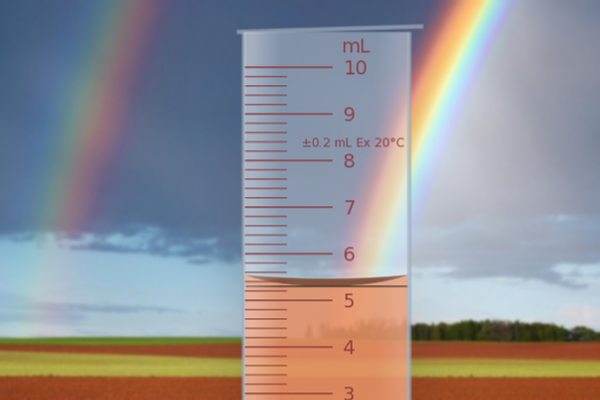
5.3 mL
